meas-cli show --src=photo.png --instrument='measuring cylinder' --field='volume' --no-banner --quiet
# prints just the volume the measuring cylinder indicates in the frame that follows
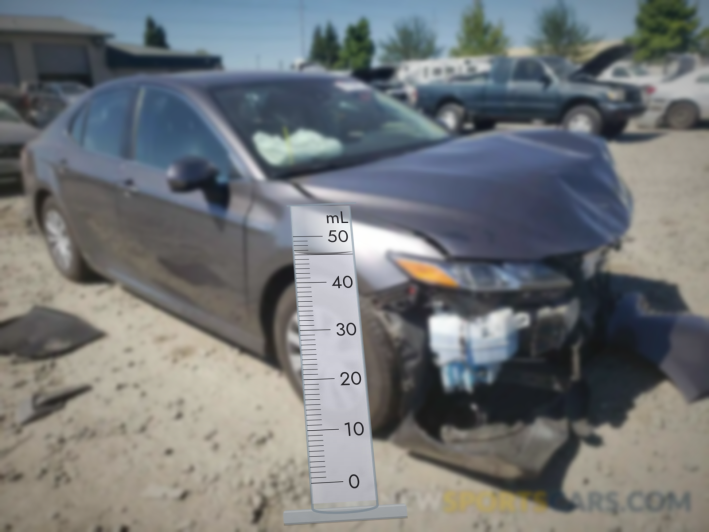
46 mL
